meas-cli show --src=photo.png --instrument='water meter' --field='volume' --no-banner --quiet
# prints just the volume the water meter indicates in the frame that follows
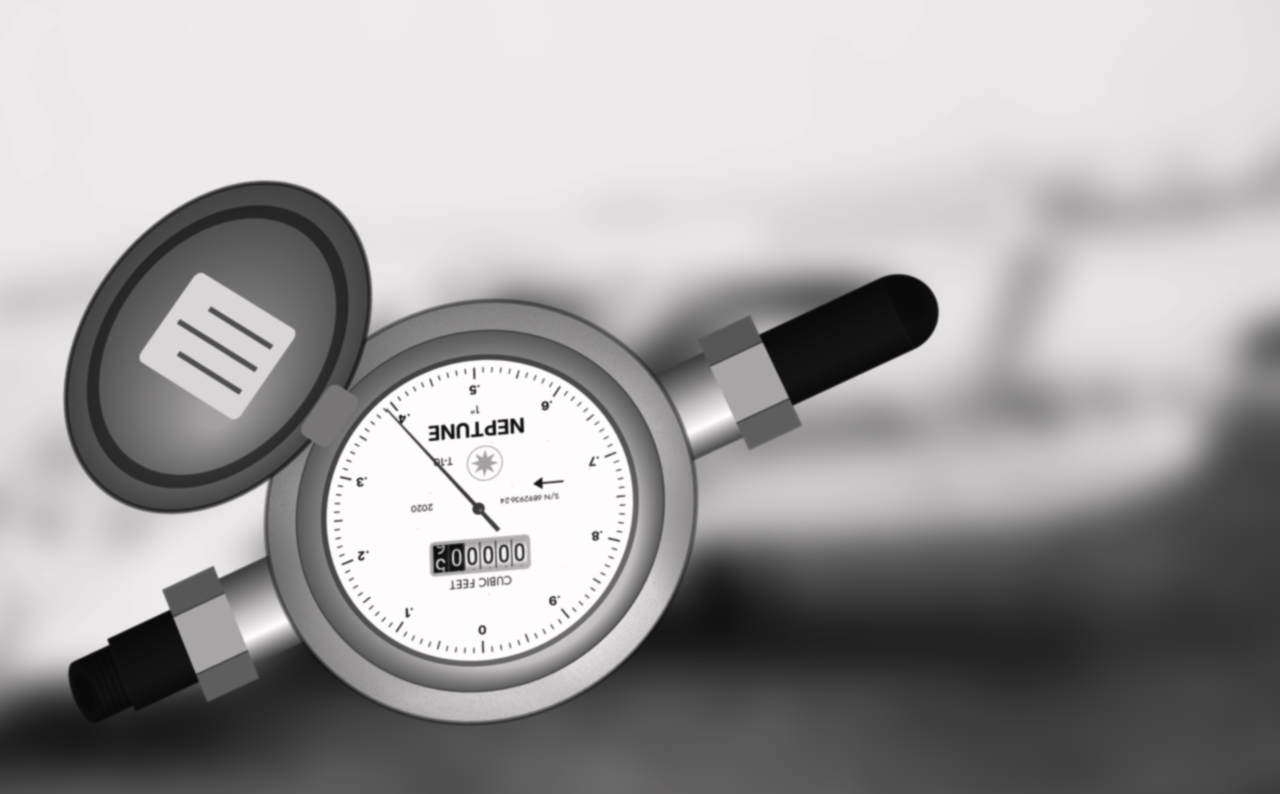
5.39 ft³
